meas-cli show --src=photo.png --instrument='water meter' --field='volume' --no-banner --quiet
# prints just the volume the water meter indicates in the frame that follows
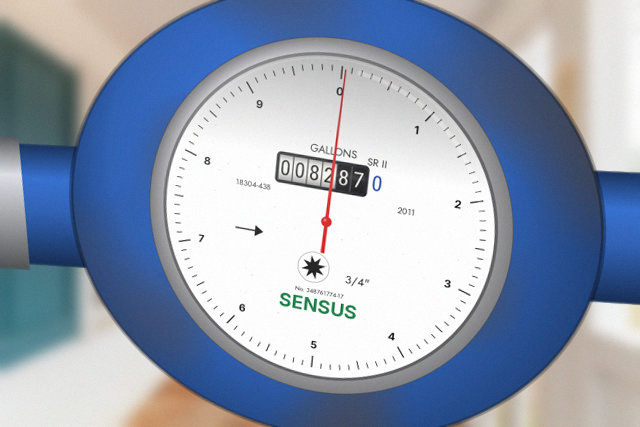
82870.0 gal
